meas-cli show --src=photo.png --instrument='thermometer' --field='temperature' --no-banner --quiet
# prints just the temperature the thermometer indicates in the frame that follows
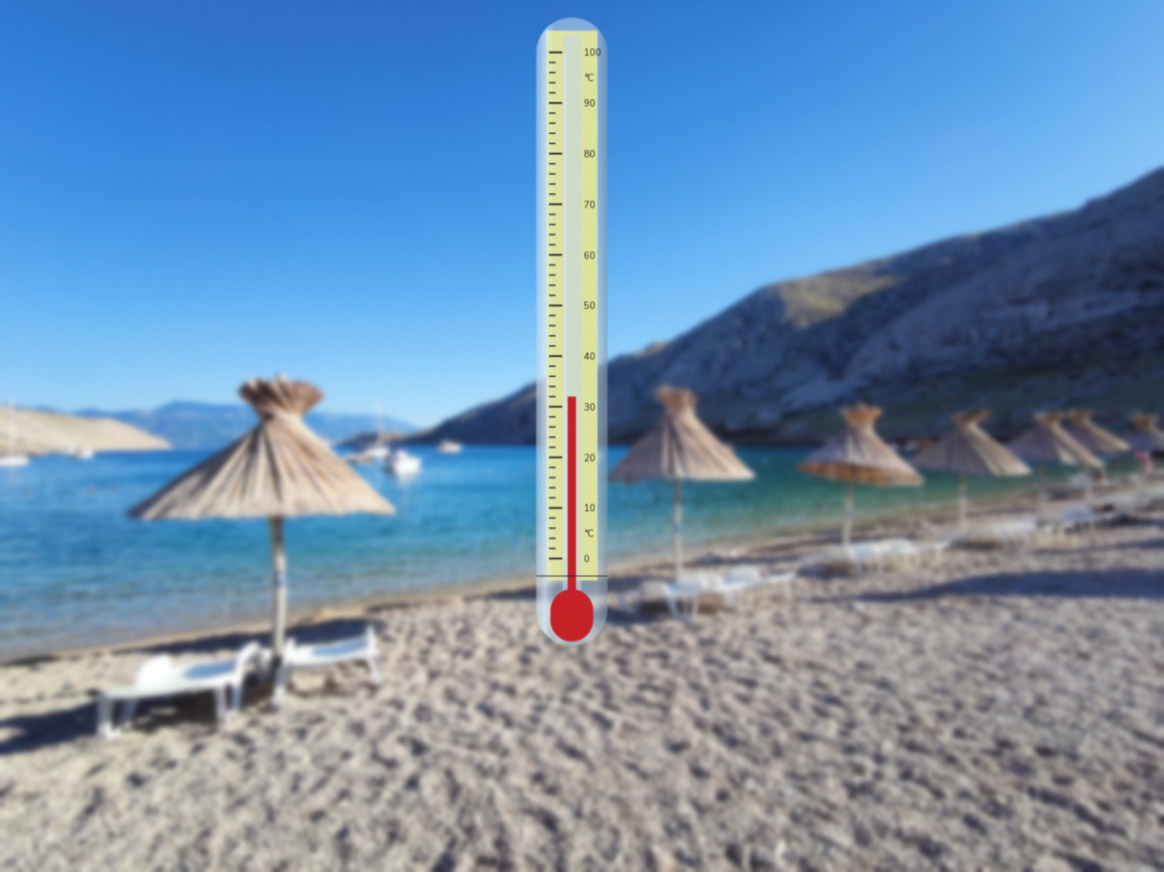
32 °C
